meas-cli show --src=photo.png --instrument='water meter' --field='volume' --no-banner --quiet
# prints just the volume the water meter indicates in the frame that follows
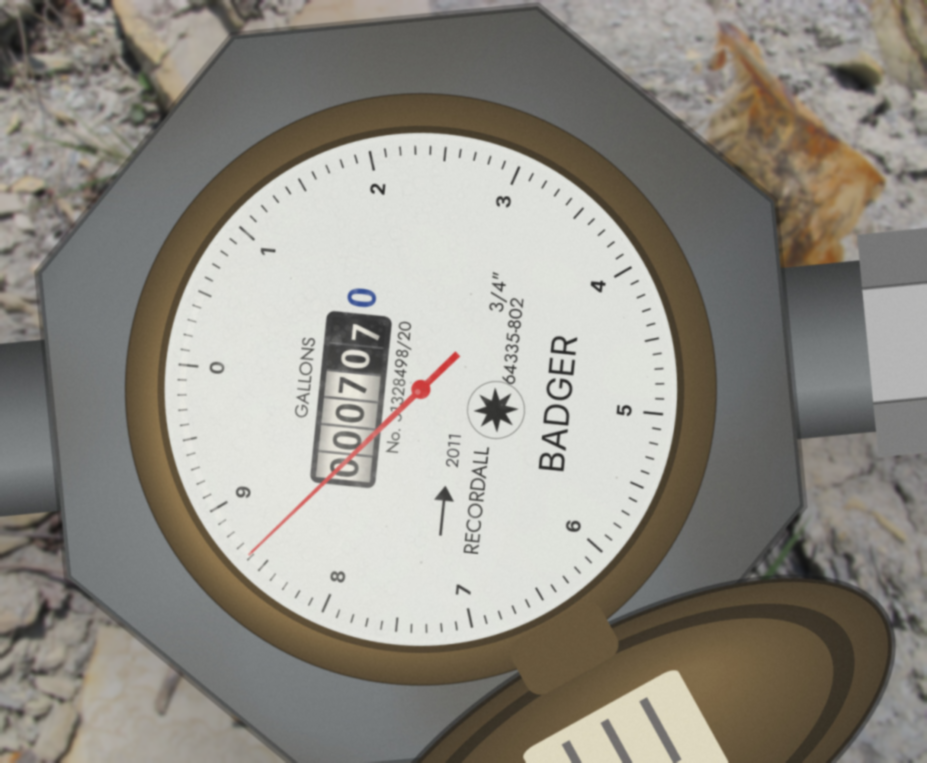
7068.6 gal
